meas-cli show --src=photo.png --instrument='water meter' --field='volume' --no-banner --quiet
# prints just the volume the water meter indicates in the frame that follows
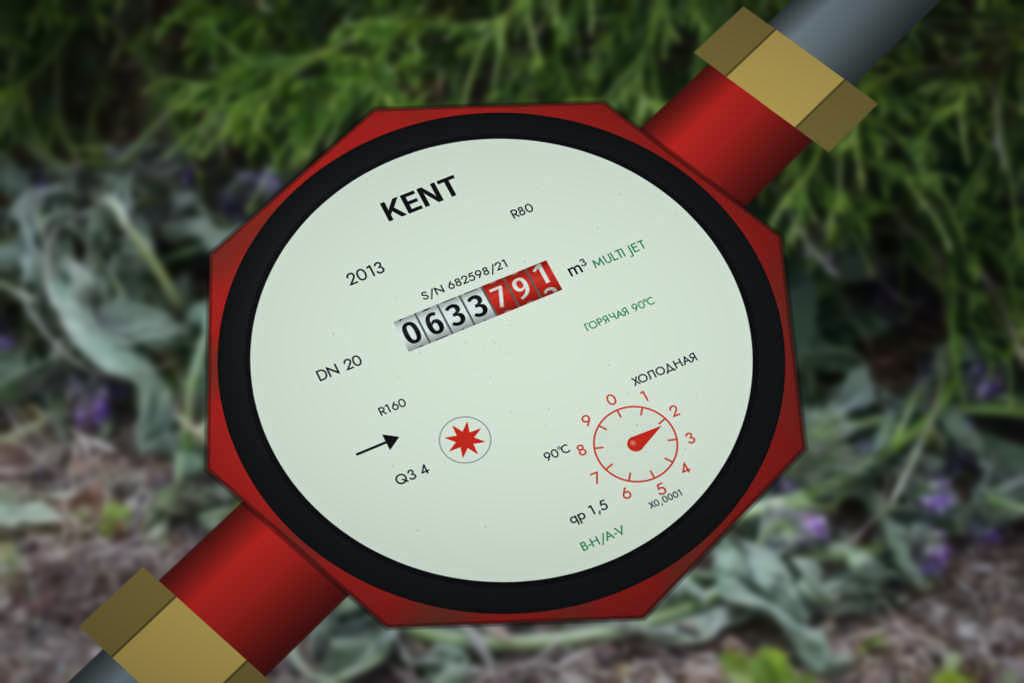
633.7912 m³
